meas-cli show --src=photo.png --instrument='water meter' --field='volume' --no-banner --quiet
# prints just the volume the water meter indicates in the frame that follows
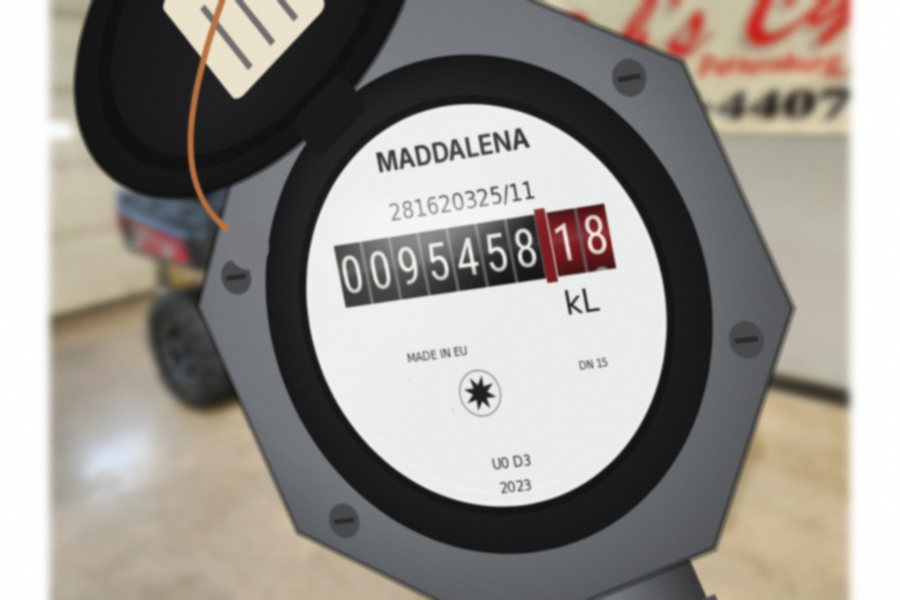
95458.18 kL
